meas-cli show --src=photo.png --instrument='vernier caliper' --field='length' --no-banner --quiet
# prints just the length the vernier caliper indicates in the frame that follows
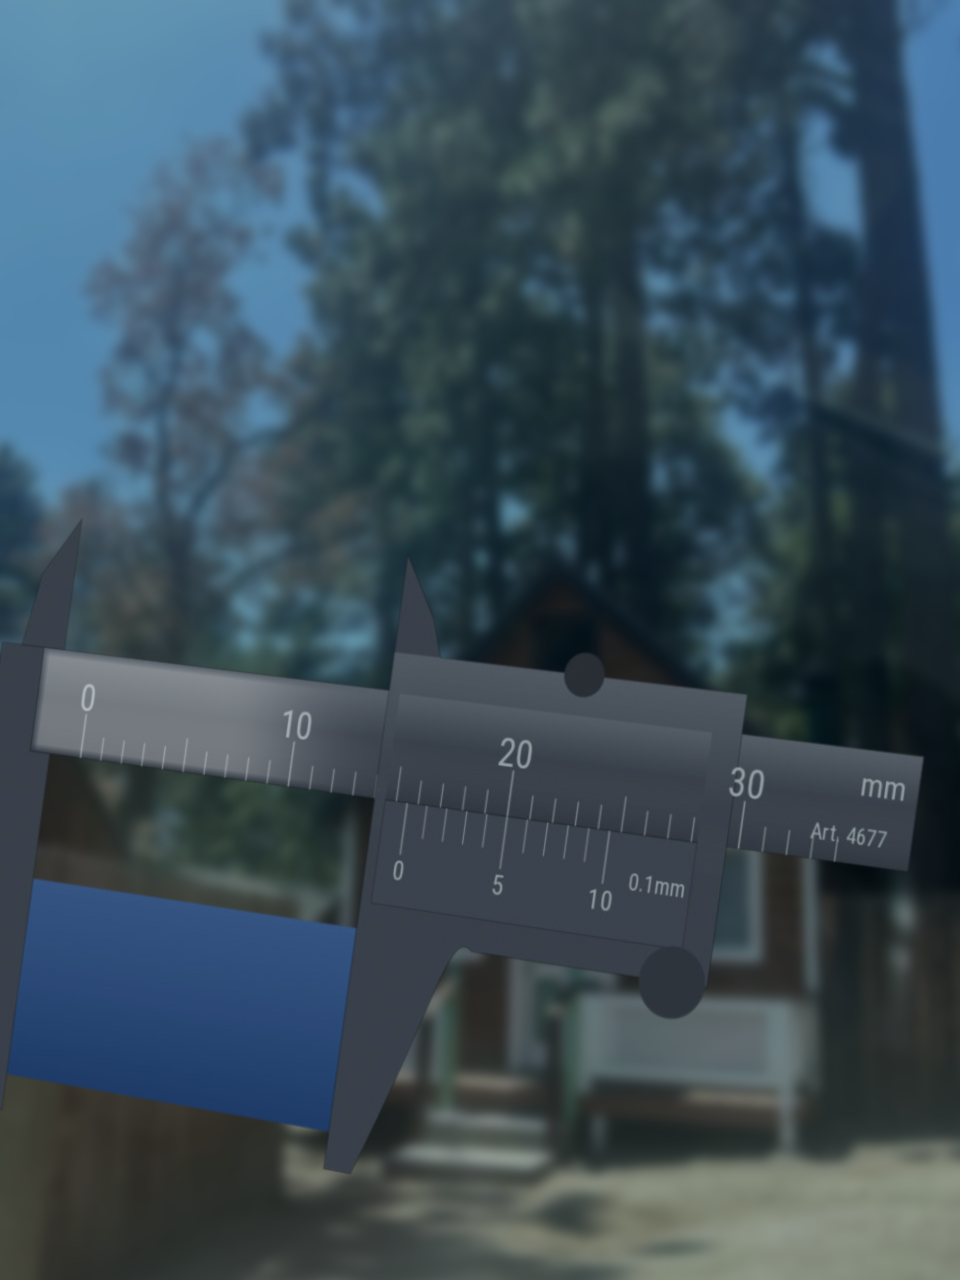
15.5 mm
